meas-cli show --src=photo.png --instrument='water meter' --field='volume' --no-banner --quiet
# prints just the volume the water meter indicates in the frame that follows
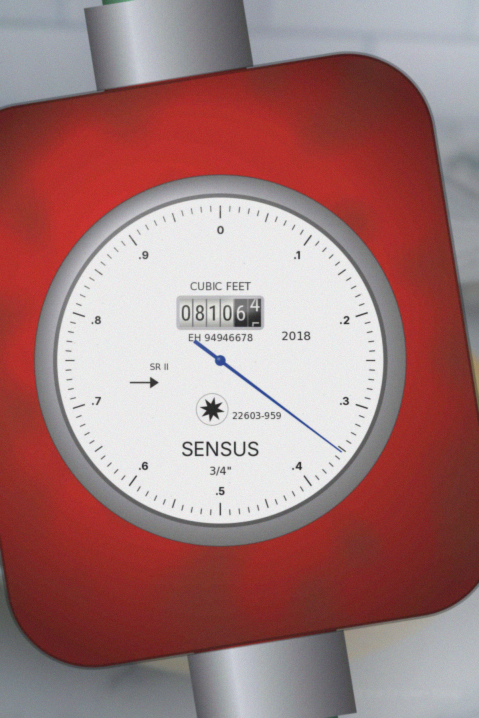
81064.35 ft³
